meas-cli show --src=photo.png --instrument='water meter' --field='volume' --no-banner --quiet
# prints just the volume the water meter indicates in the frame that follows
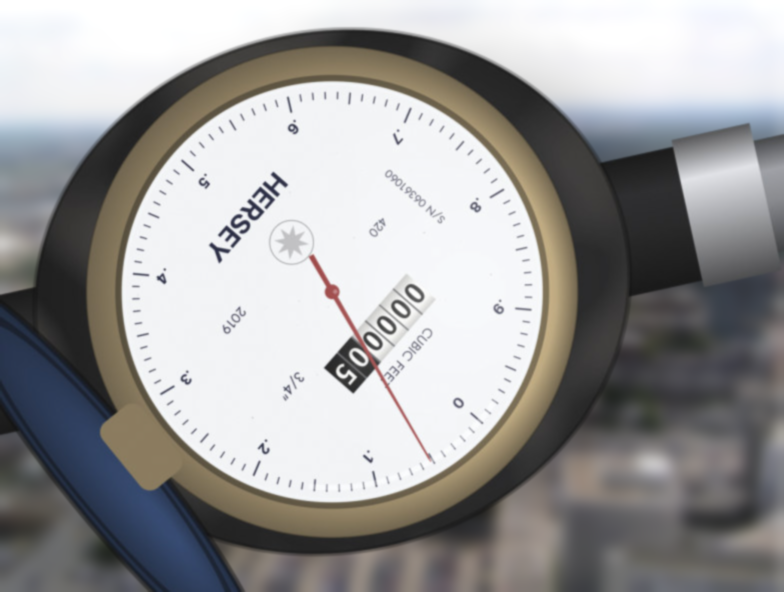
5.05 ft³
